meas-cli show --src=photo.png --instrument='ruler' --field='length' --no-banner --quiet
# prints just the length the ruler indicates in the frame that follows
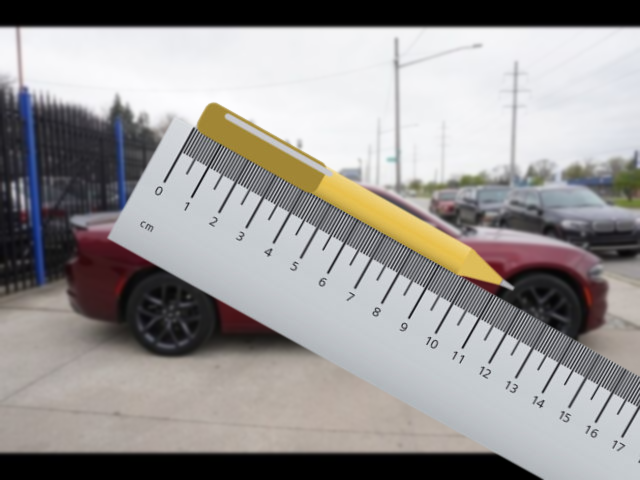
11.5 cm
